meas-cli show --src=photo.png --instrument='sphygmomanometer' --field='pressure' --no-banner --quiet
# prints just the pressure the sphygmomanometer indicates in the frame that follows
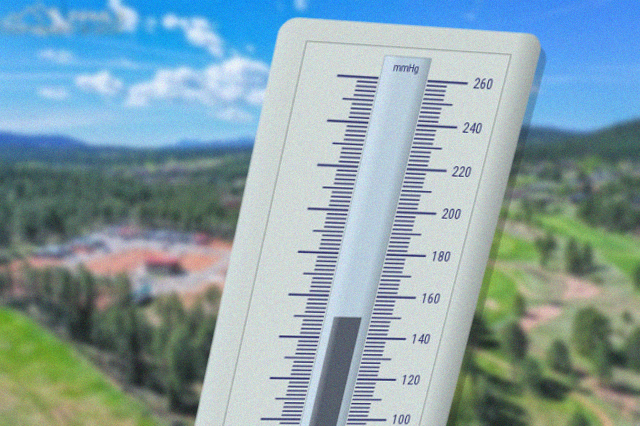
150 mmHg
